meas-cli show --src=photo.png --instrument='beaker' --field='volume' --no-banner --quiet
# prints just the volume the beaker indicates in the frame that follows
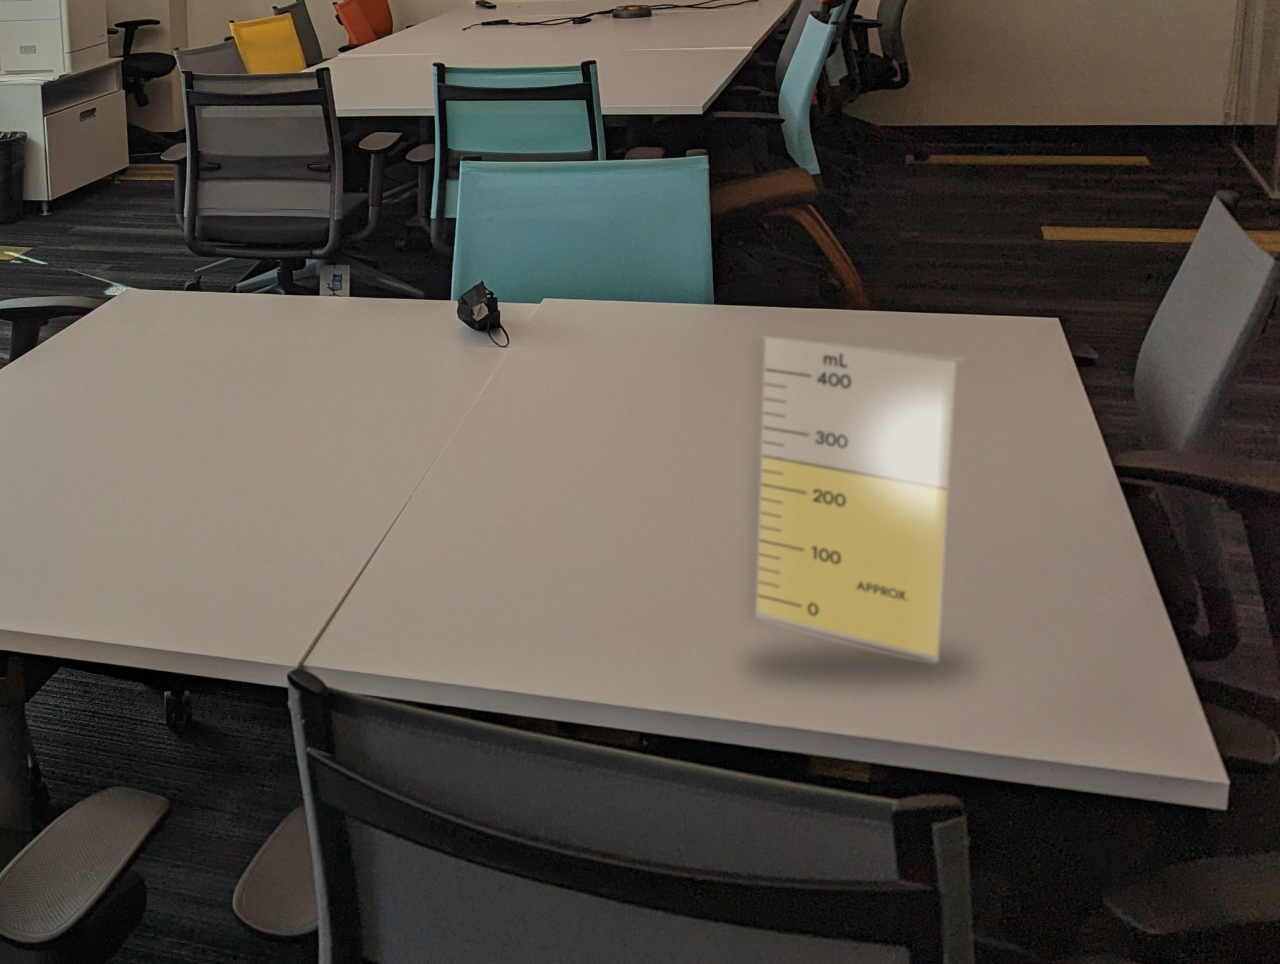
250 mL
